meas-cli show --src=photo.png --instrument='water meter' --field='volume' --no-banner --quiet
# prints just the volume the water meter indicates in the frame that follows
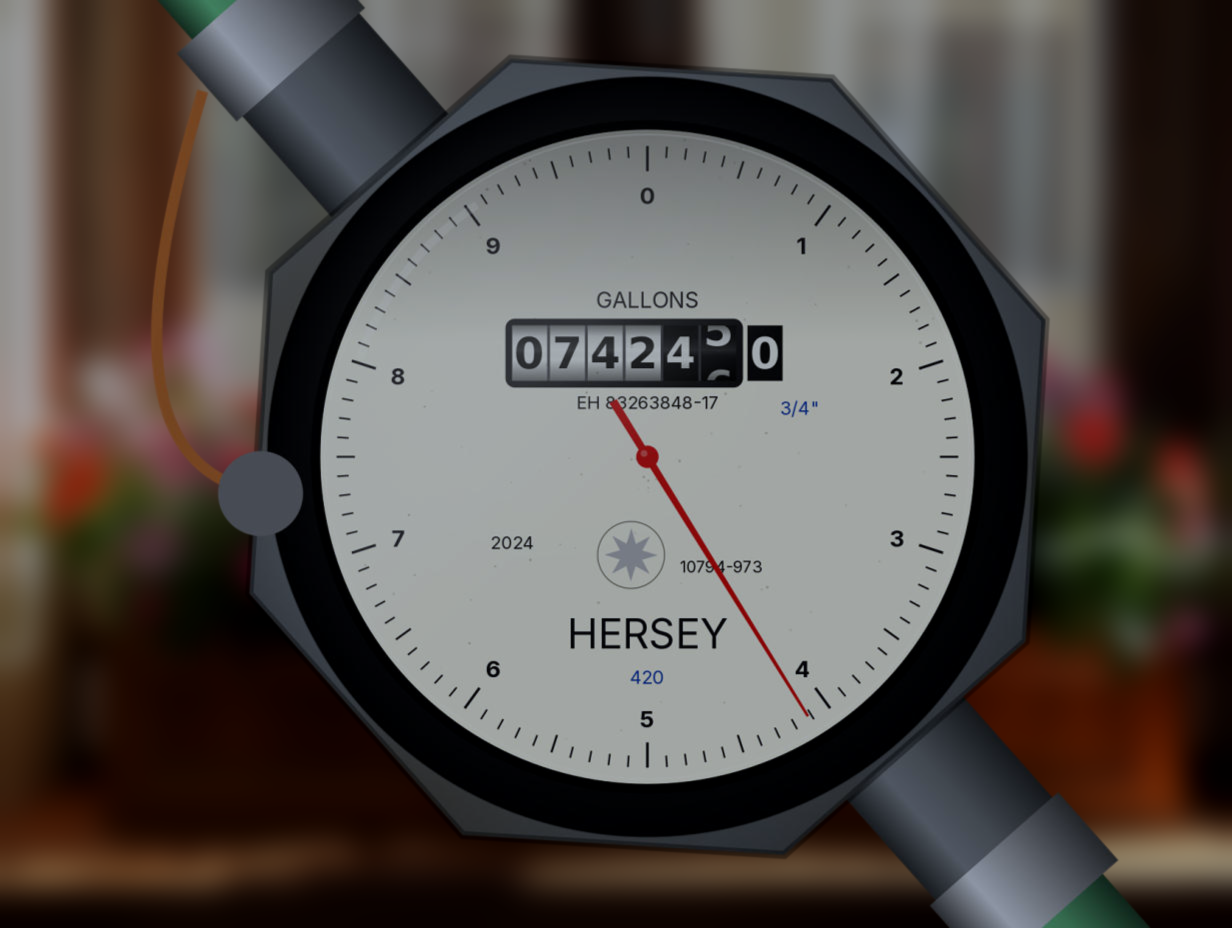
742454.1 gal
